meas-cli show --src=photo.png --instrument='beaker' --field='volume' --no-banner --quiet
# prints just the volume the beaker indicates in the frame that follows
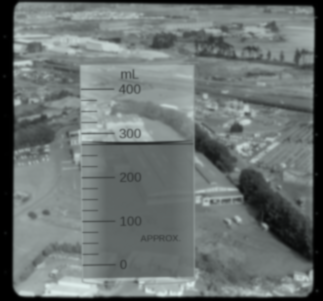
275 mL
